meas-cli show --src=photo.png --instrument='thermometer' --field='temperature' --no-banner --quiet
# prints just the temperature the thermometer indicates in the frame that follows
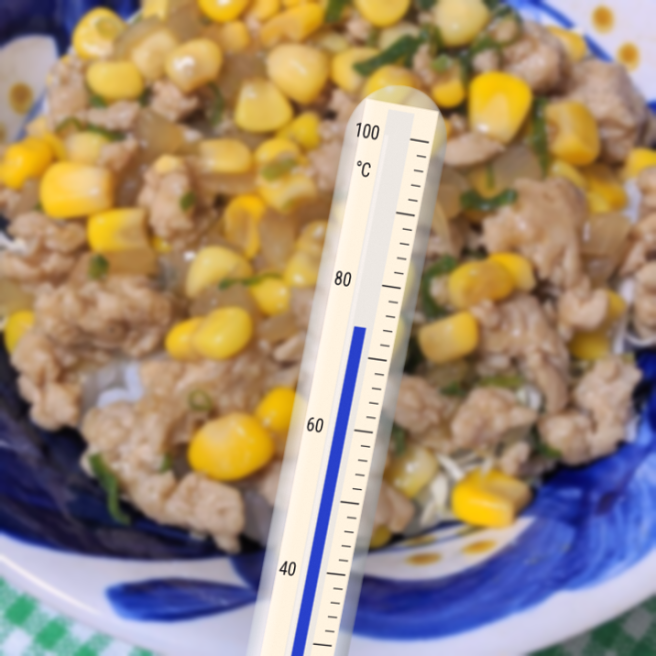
74 °C
